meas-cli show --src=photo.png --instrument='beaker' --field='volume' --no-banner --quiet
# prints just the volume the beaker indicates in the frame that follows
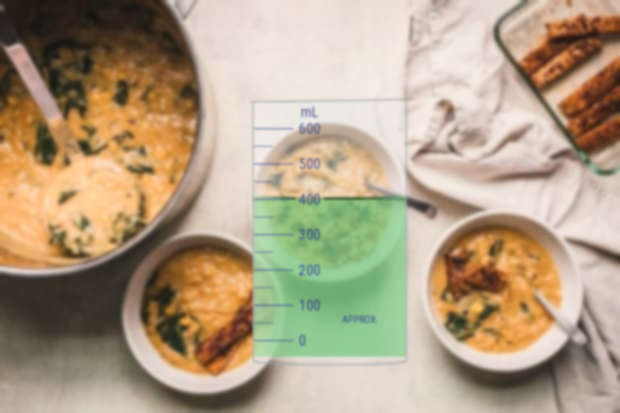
400 mL
